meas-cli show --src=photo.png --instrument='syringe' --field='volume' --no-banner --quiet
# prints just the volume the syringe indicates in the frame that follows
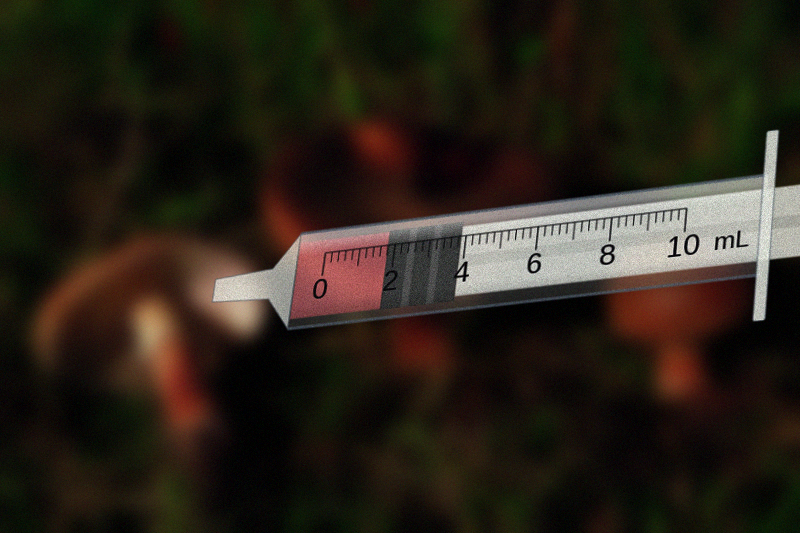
1.8 mL
